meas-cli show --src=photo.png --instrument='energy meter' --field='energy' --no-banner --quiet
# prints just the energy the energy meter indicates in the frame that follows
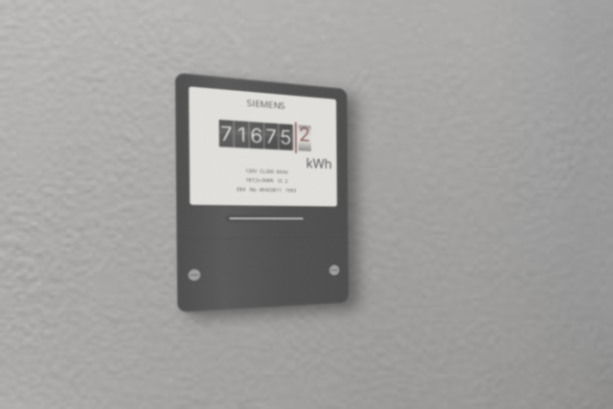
71675.2 kWh
